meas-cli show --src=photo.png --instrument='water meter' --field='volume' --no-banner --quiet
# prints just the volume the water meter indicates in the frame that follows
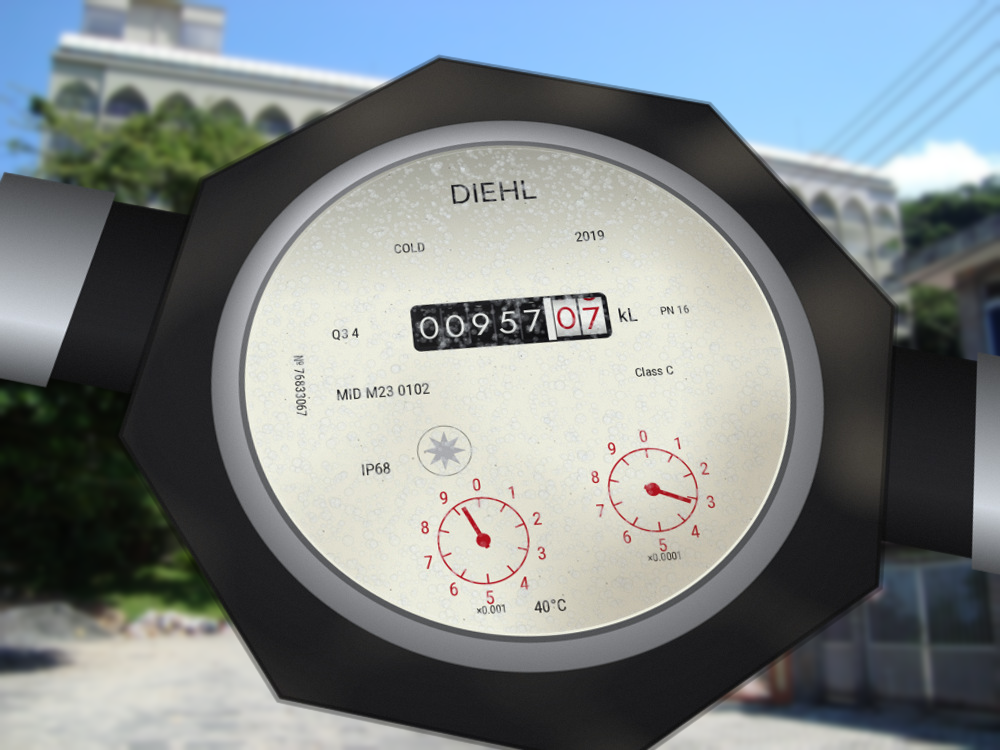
957.0693 kL
